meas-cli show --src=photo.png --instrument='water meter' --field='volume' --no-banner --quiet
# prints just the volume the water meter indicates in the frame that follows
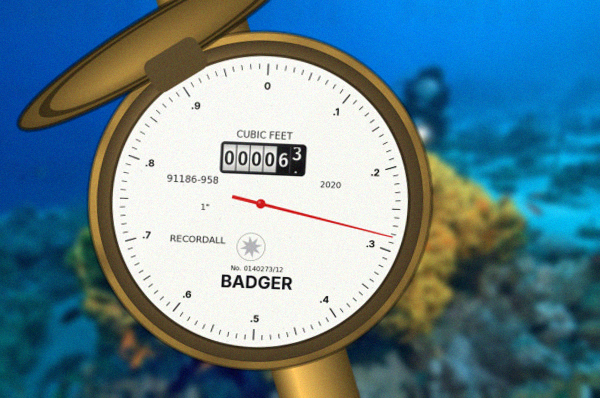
63.28 ft³
